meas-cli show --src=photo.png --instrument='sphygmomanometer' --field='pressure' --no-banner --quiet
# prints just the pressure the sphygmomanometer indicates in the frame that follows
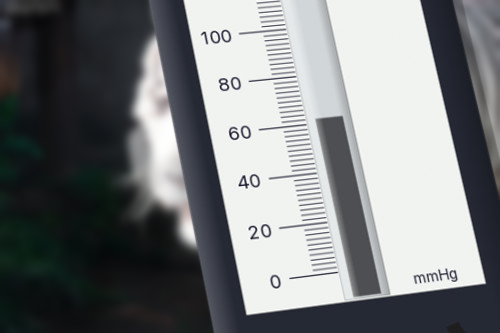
62 mmHg
